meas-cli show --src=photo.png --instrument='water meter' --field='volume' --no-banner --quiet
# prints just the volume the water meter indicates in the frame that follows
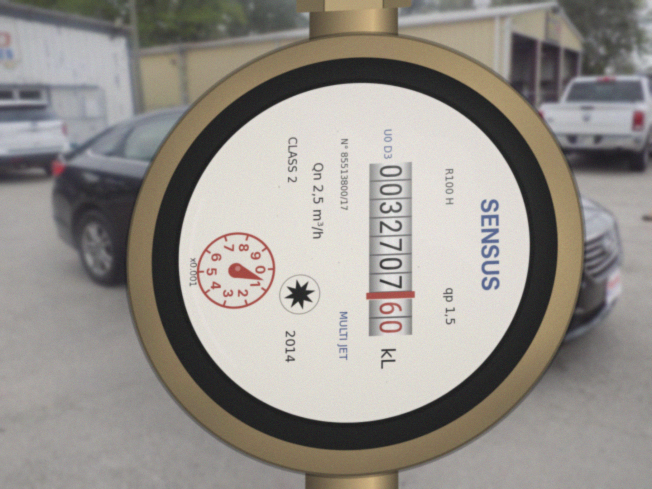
32707.600 kL
